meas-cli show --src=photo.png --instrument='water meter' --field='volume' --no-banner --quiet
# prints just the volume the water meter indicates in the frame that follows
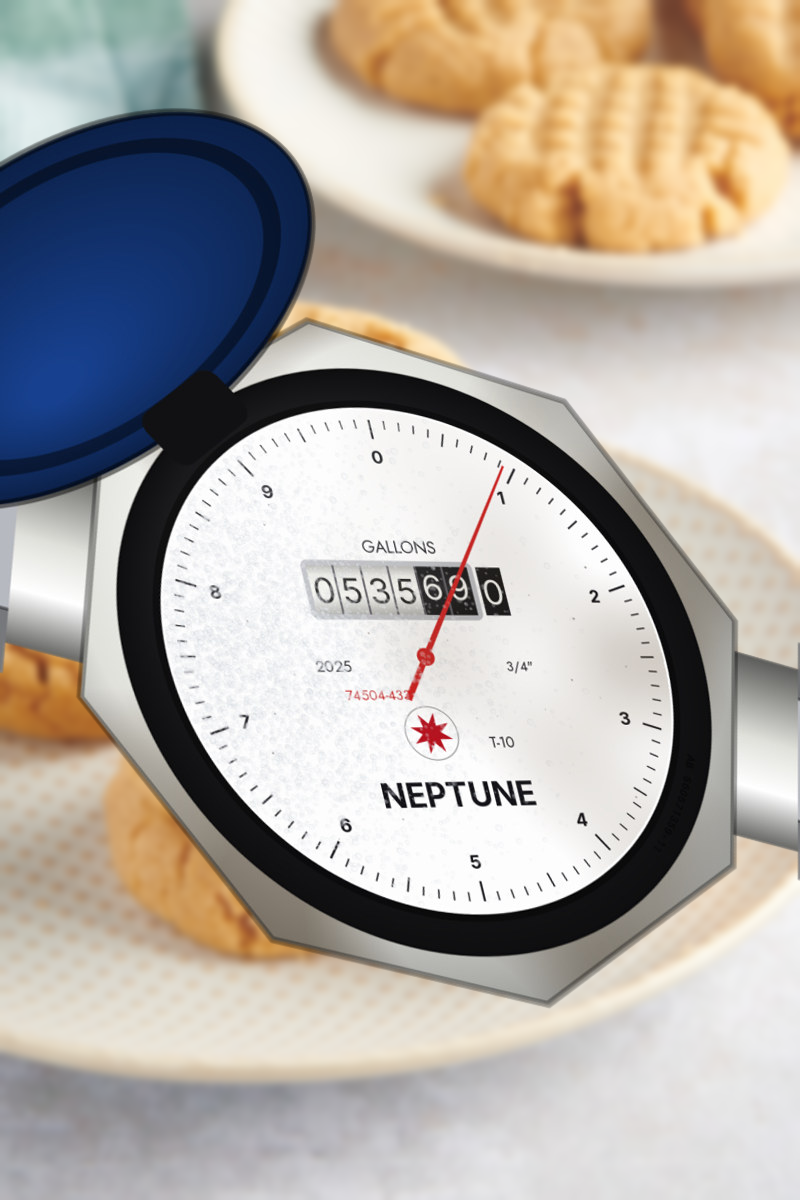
535690.9 gal
